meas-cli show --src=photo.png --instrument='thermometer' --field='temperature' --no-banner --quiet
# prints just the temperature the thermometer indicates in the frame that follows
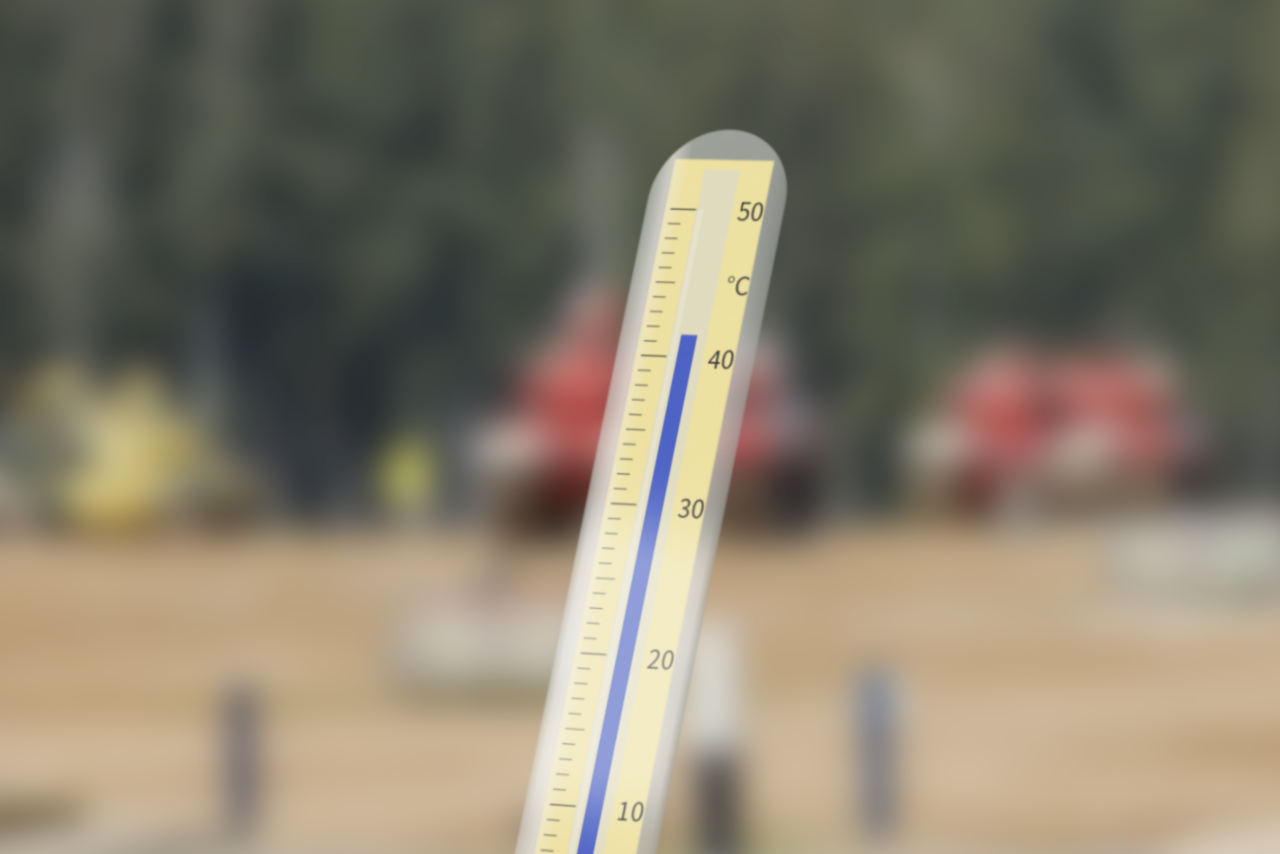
41.5 °C
